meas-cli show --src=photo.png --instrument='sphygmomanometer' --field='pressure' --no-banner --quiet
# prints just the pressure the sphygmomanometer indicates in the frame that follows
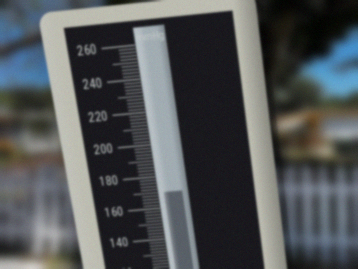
170 mmHg
